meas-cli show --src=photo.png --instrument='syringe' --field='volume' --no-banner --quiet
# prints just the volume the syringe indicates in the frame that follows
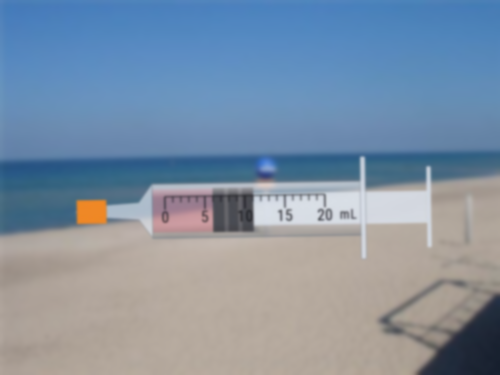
6 mL
